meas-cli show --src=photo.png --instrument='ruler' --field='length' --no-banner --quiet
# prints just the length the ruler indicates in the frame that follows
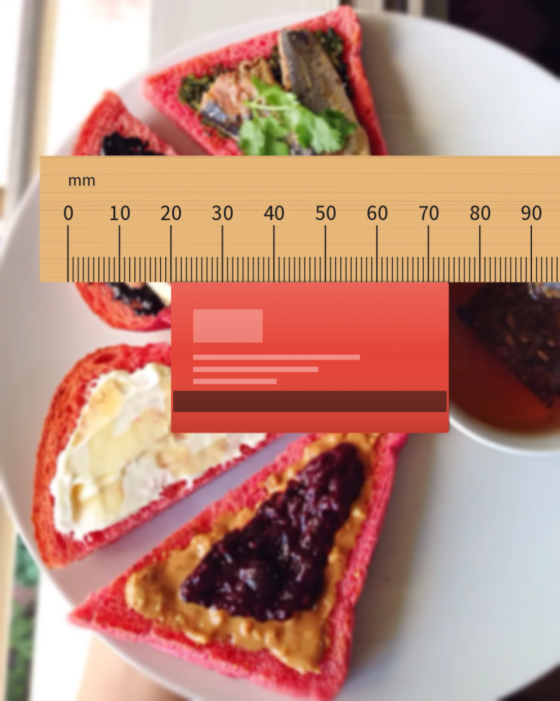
54 mm
